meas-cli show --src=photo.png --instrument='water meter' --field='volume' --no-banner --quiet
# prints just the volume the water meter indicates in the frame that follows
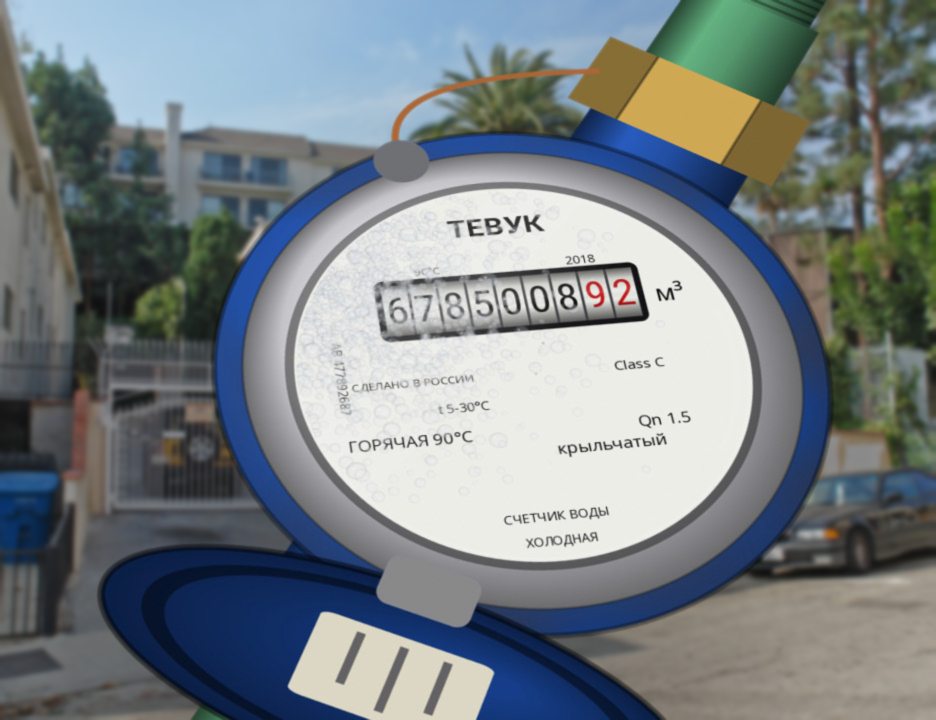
6785008.92 m³
